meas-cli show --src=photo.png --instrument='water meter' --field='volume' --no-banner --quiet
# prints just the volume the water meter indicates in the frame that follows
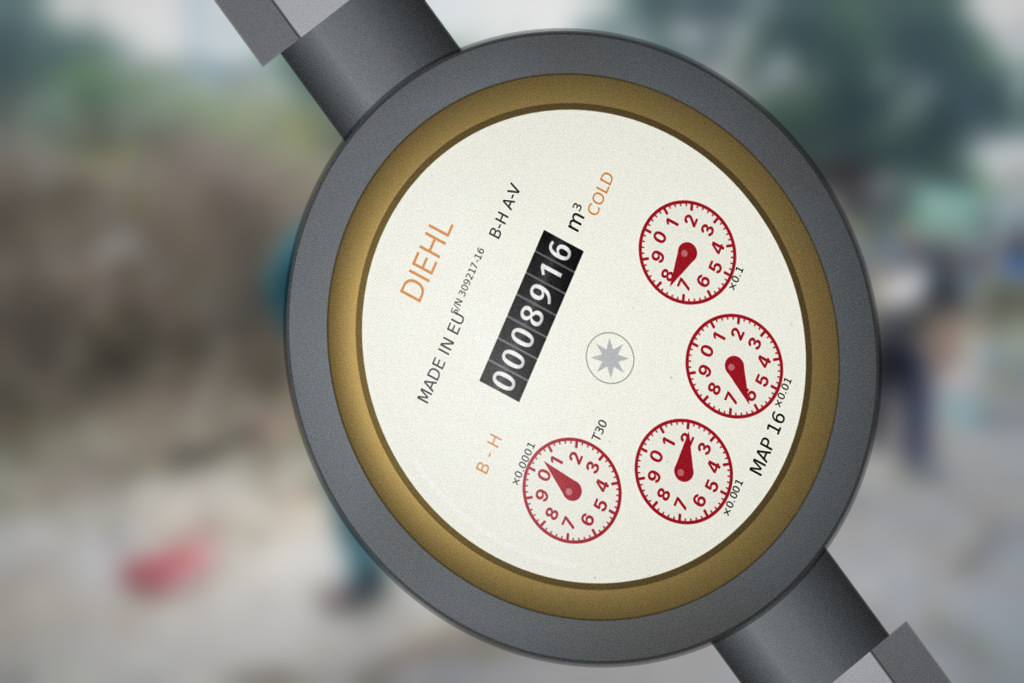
8916.7620 m³
